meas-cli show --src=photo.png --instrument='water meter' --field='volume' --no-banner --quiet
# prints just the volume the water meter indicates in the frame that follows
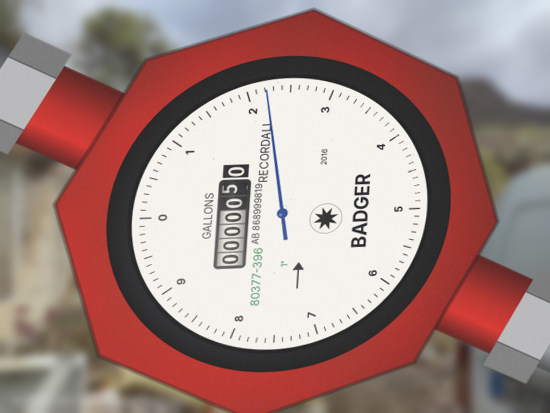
52.2 gal
